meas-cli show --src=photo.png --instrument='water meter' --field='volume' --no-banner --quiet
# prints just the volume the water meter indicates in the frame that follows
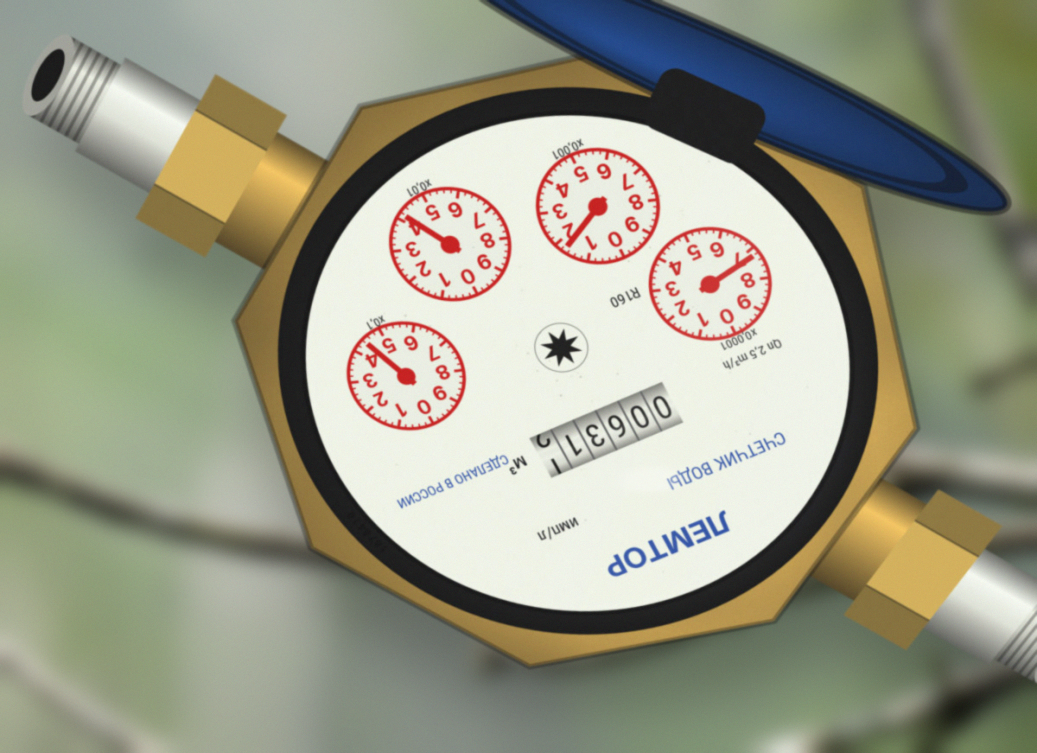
6311.4417 m³
